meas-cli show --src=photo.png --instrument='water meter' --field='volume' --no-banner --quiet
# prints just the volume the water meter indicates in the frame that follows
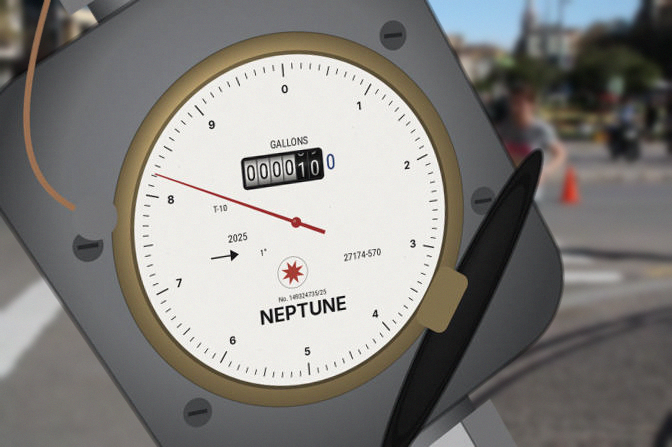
98.2 gal
